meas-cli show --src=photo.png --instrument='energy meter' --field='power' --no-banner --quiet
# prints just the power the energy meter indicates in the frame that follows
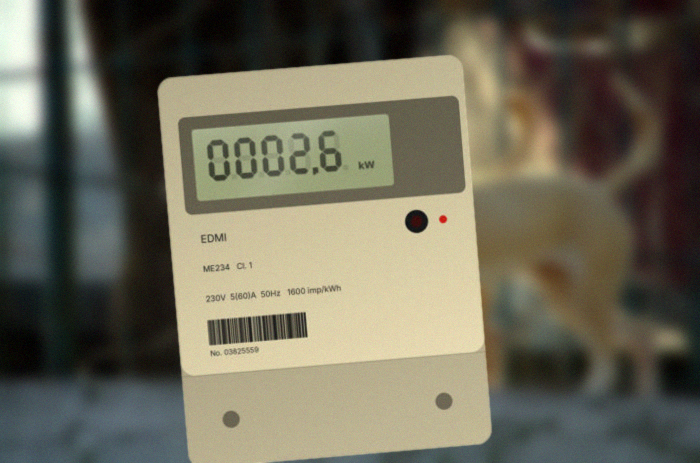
2.6 kW
